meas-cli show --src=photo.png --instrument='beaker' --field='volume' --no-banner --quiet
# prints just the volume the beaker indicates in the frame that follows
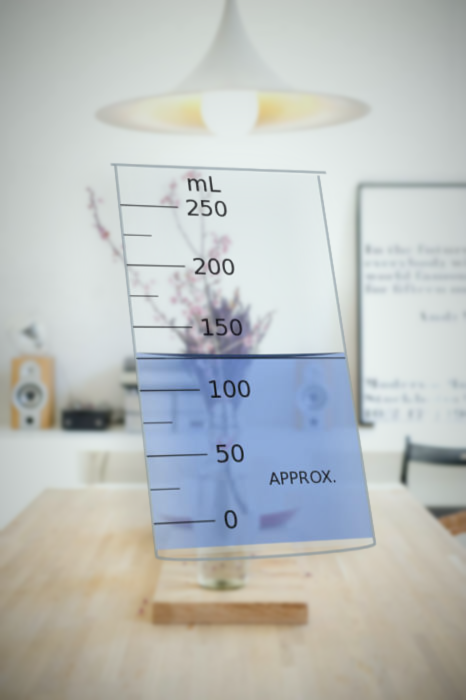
125 mL
